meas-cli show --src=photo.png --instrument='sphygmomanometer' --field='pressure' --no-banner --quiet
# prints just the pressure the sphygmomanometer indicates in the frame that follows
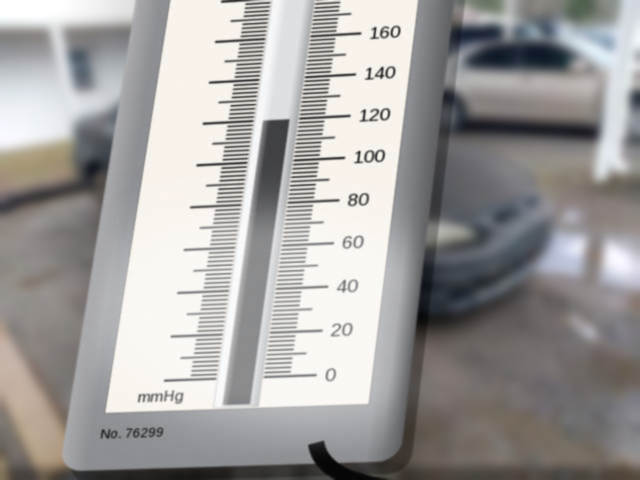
120 mmHg
